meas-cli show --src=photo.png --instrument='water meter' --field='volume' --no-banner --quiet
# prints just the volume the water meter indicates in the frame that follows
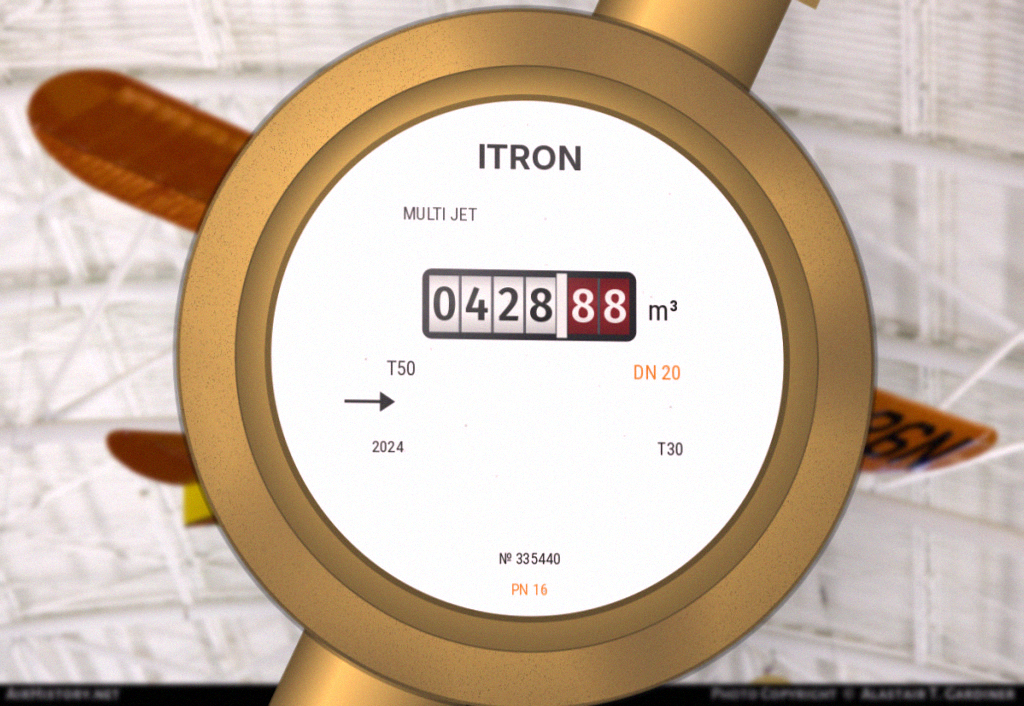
428.88 m³
